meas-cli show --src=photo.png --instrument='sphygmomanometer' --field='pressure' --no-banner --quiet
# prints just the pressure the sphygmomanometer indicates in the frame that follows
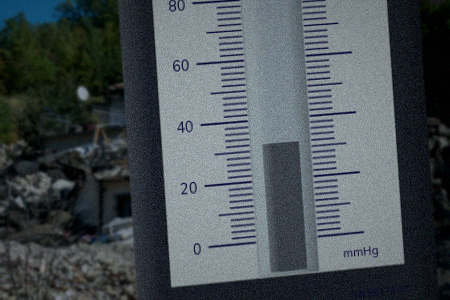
32 mmHg
